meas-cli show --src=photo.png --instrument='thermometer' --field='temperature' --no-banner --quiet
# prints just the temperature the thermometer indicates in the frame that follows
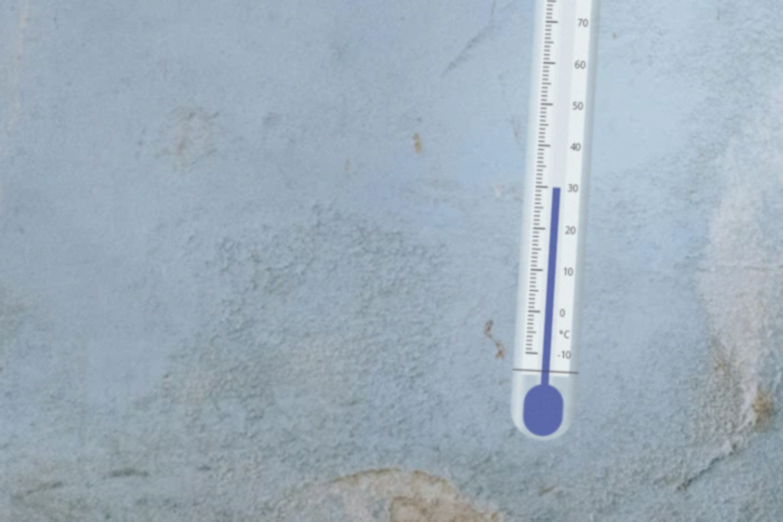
30 °C
